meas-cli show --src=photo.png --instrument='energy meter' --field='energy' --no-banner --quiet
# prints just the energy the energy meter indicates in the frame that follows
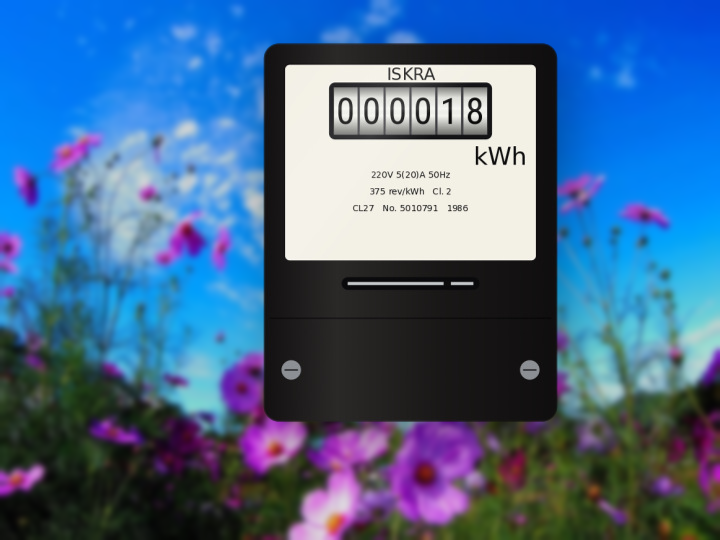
18 kWh
